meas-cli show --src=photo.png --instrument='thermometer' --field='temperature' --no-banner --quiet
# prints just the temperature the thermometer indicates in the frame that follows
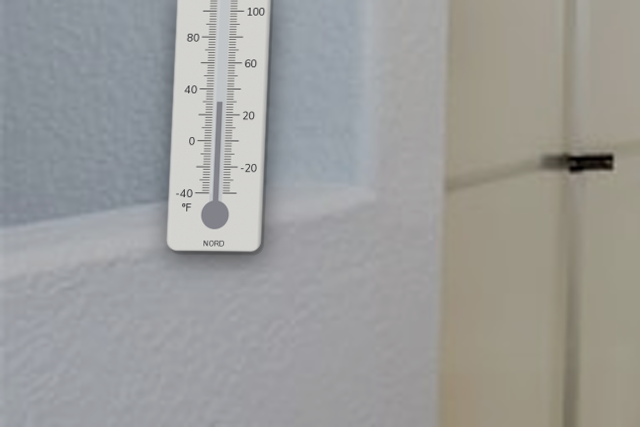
30 °F
